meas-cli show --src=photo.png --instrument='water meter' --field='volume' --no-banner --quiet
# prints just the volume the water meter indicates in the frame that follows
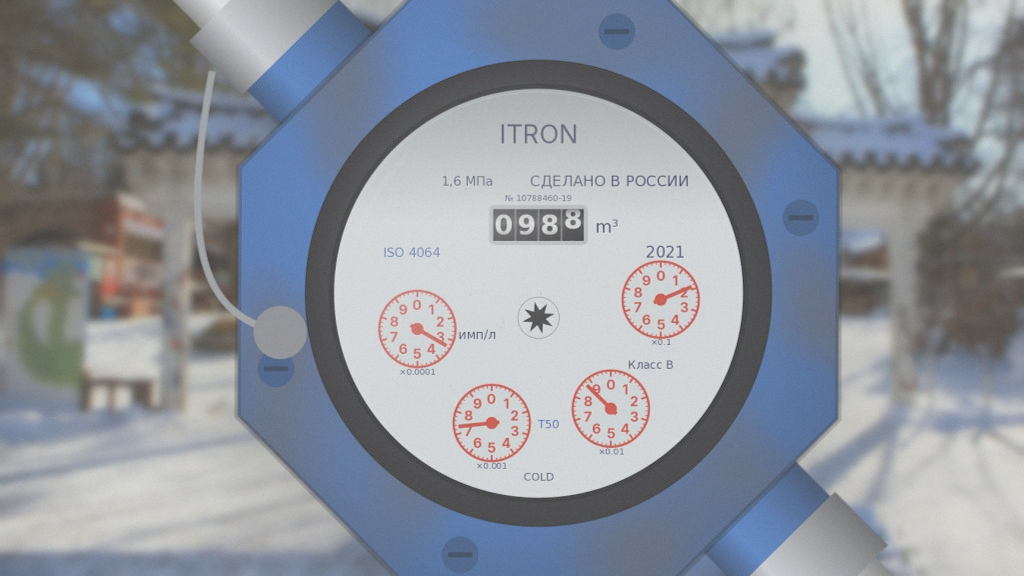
988.1873 m³
